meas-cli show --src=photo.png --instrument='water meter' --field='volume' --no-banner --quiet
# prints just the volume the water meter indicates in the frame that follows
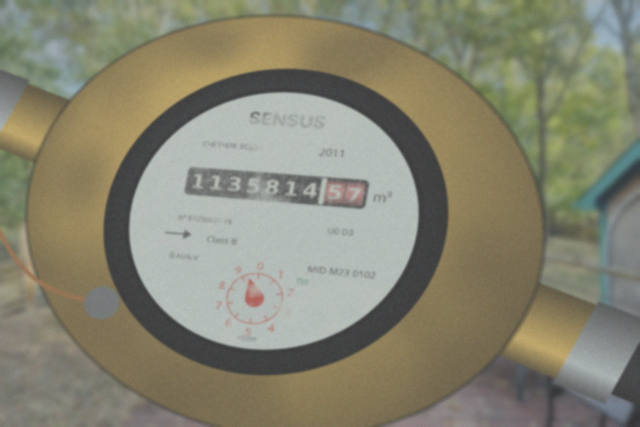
1135814.569 m³
